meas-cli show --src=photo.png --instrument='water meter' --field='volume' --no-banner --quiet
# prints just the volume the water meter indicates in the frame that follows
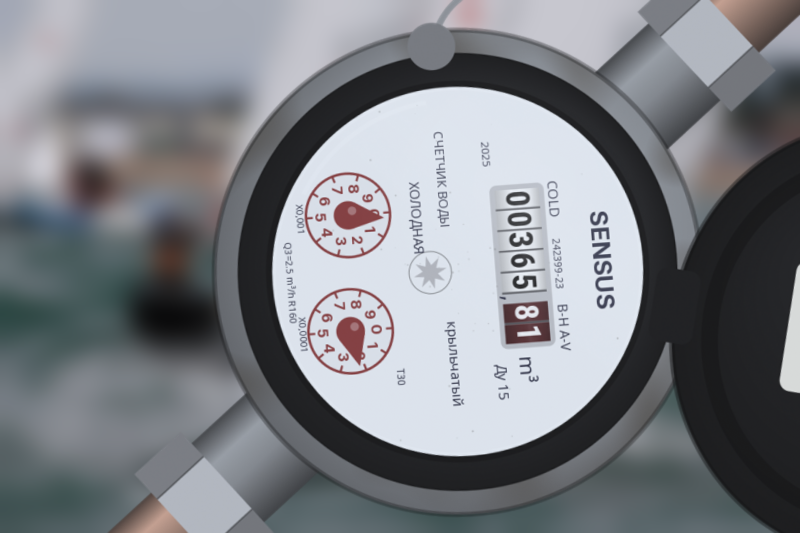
365.8102 m³
